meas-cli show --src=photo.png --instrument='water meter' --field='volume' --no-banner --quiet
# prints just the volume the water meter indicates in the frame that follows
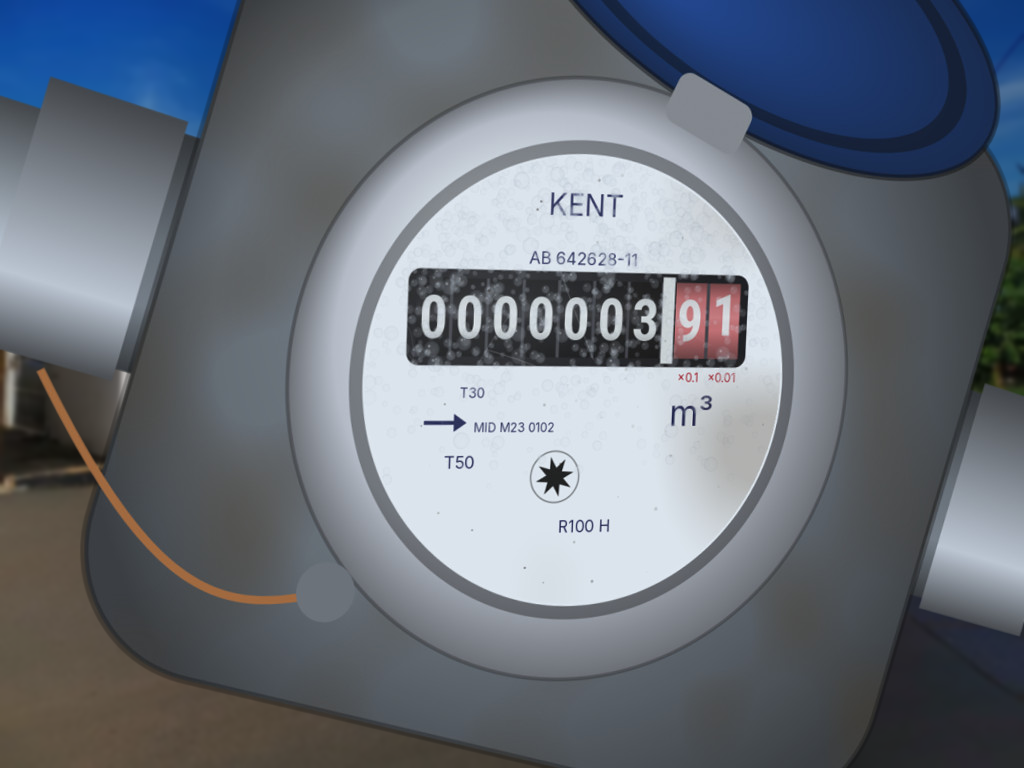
3.91 m³
